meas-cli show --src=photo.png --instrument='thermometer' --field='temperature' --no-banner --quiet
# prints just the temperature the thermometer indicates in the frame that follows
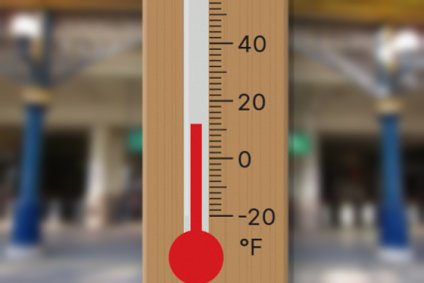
12 °F
